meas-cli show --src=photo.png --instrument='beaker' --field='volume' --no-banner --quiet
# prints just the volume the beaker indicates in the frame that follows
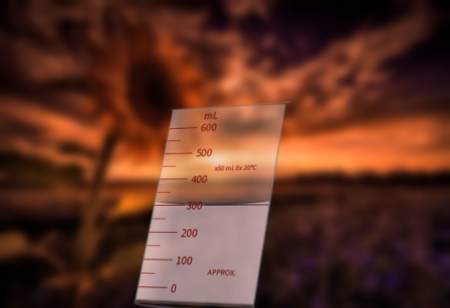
300 mL
